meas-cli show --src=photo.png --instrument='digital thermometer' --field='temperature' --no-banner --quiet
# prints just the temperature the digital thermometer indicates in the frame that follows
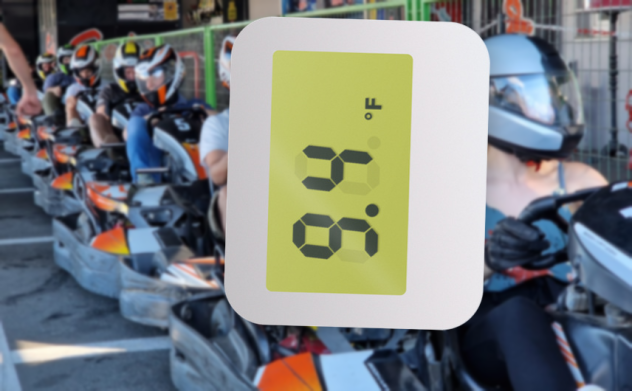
9.4 °F
